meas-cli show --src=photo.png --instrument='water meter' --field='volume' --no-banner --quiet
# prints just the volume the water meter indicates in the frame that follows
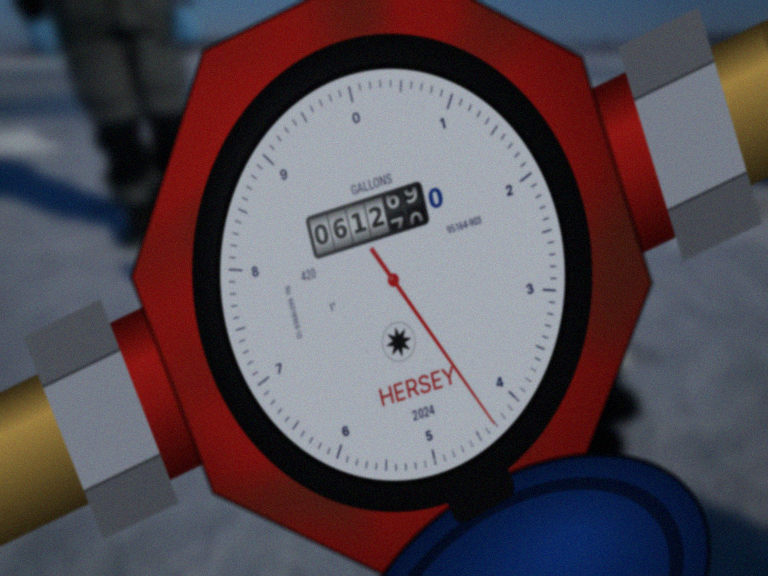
612694.3 gal
